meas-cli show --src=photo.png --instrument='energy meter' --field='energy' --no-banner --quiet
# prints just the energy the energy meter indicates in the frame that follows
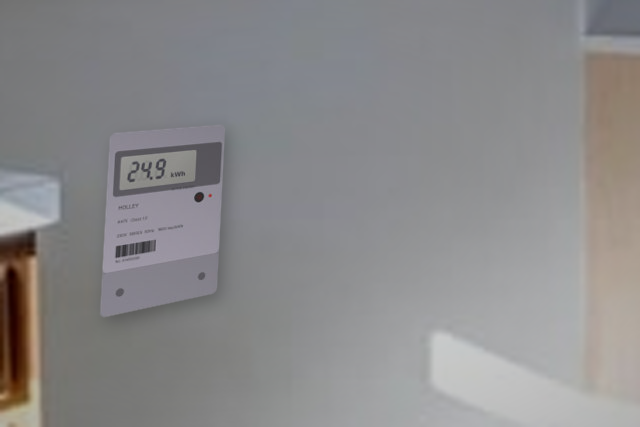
24.9 kWh
